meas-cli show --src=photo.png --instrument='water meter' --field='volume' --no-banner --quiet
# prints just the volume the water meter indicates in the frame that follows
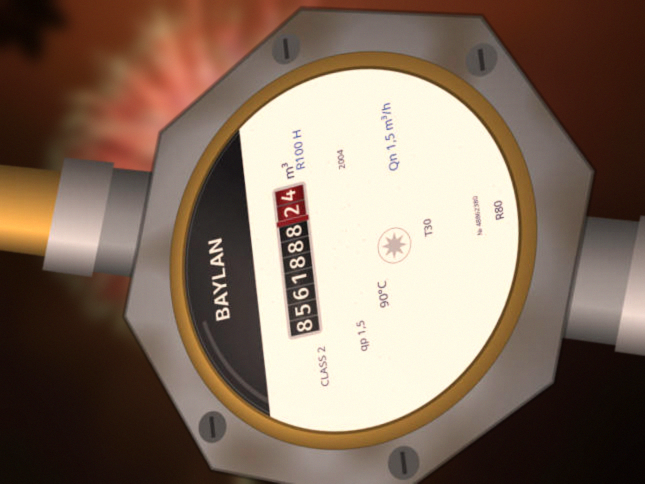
8561888.24 m³
